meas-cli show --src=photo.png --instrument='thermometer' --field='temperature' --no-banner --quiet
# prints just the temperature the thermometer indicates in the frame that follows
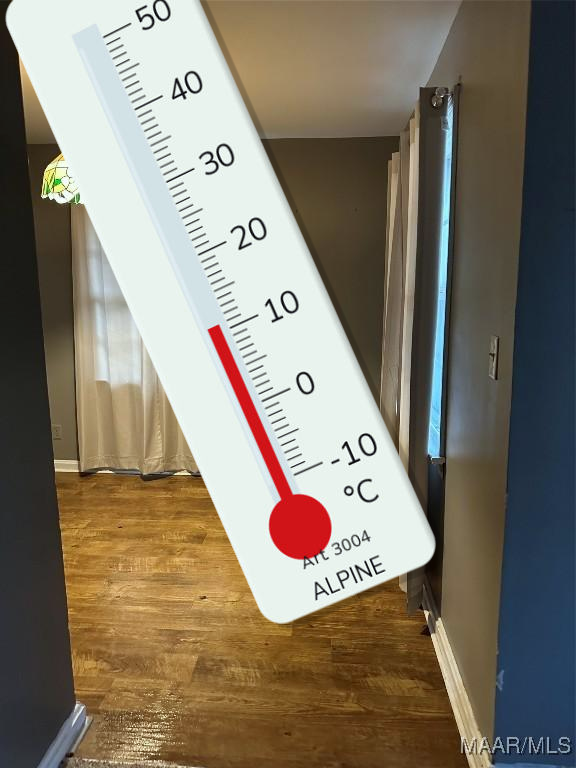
11 °C
